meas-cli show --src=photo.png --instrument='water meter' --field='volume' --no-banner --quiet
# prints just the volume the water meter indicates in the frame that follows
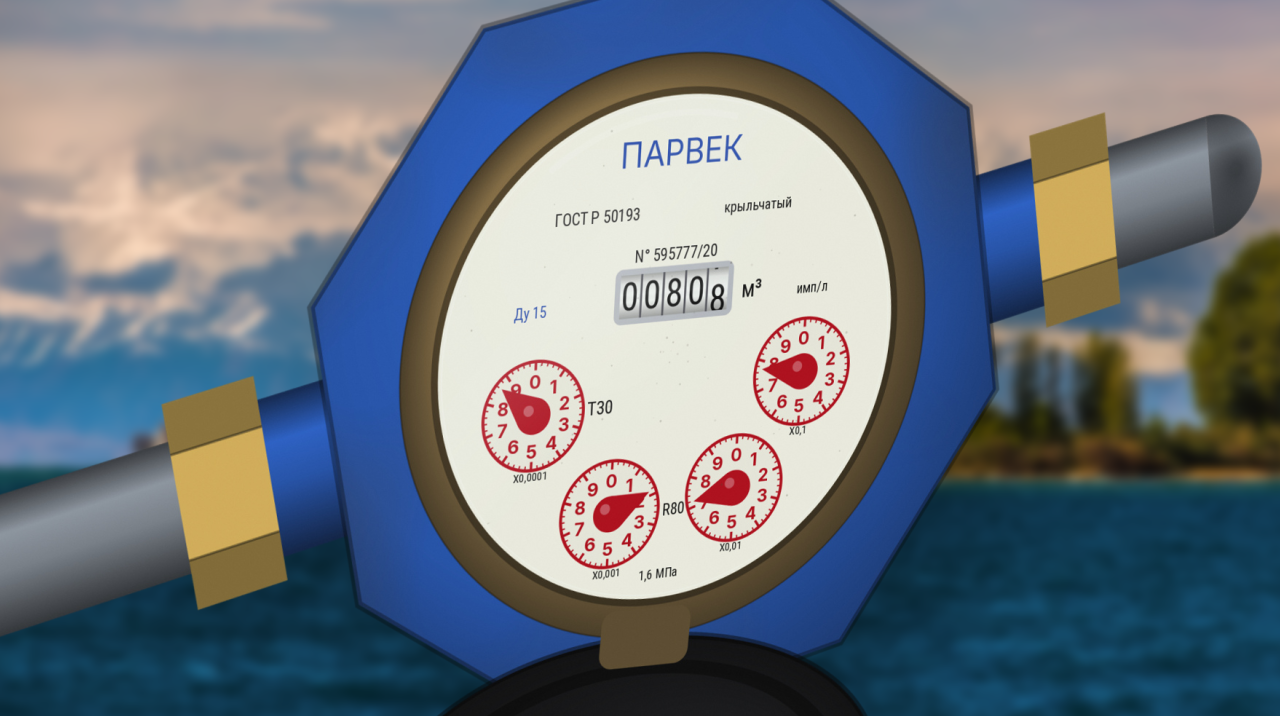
807.7718 m³
